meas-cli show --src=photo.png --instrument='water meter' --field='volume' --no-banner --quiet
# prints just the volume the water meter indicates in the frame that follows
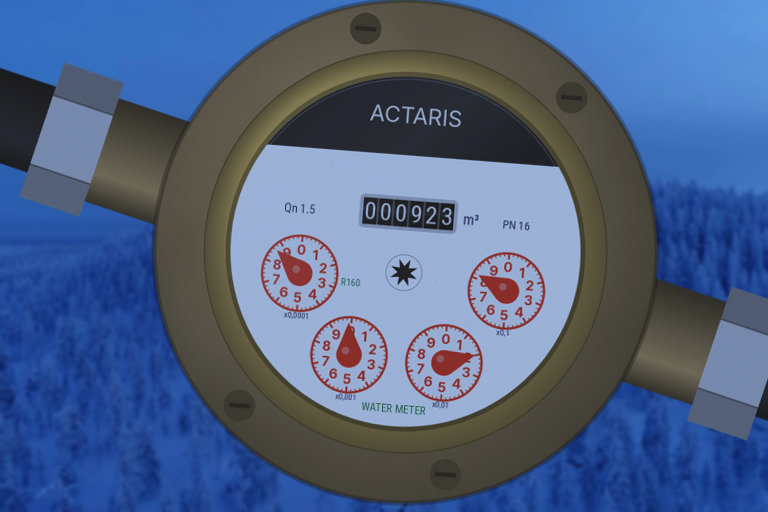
923.8198 m³
